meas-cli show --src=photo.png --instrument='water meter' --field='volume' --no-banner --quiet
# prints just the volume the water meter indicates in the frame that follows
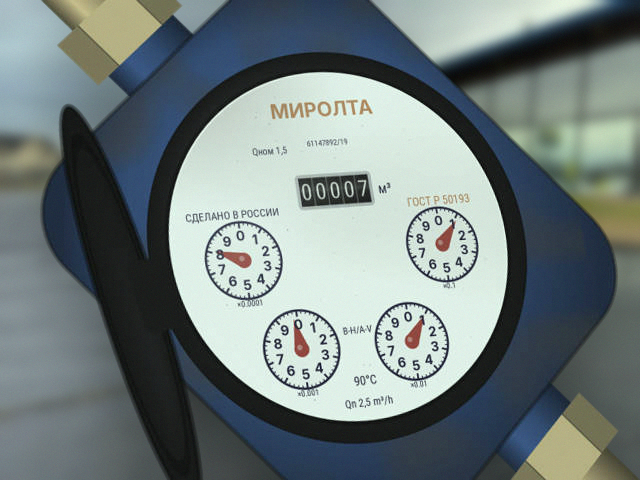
7.1098 m³
